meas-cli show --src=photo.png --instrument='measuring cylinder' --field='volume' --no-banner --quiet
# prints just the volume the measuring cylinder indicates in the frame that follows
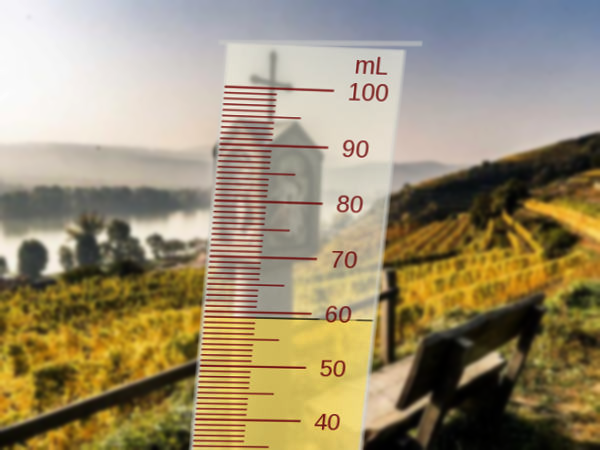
59 mL
